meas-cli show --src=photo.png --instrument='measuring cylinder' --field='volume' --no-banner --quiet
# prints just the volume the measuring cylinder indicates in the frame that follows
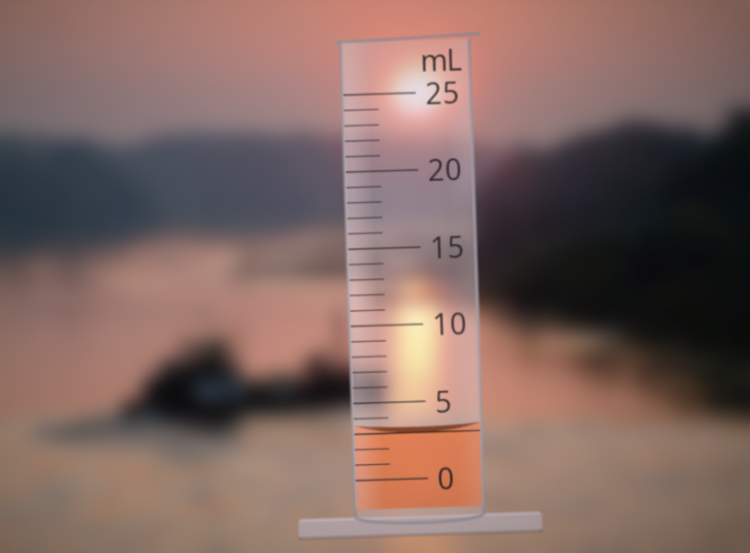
3 mL
